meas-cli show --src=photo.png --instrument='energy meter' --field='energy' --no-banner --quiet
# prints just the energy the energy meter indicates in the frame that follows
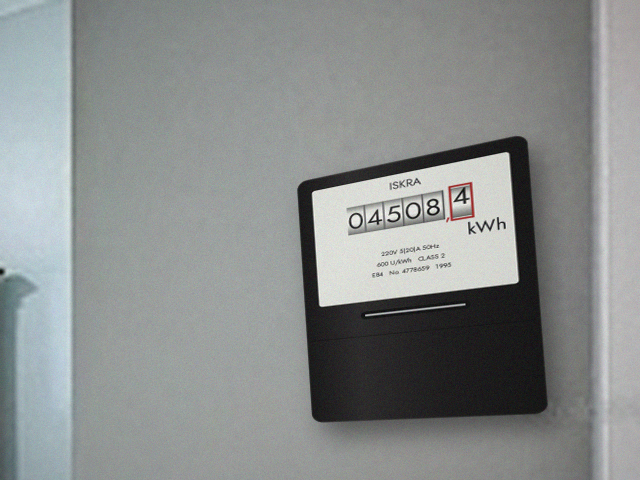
4508.4 kWh
